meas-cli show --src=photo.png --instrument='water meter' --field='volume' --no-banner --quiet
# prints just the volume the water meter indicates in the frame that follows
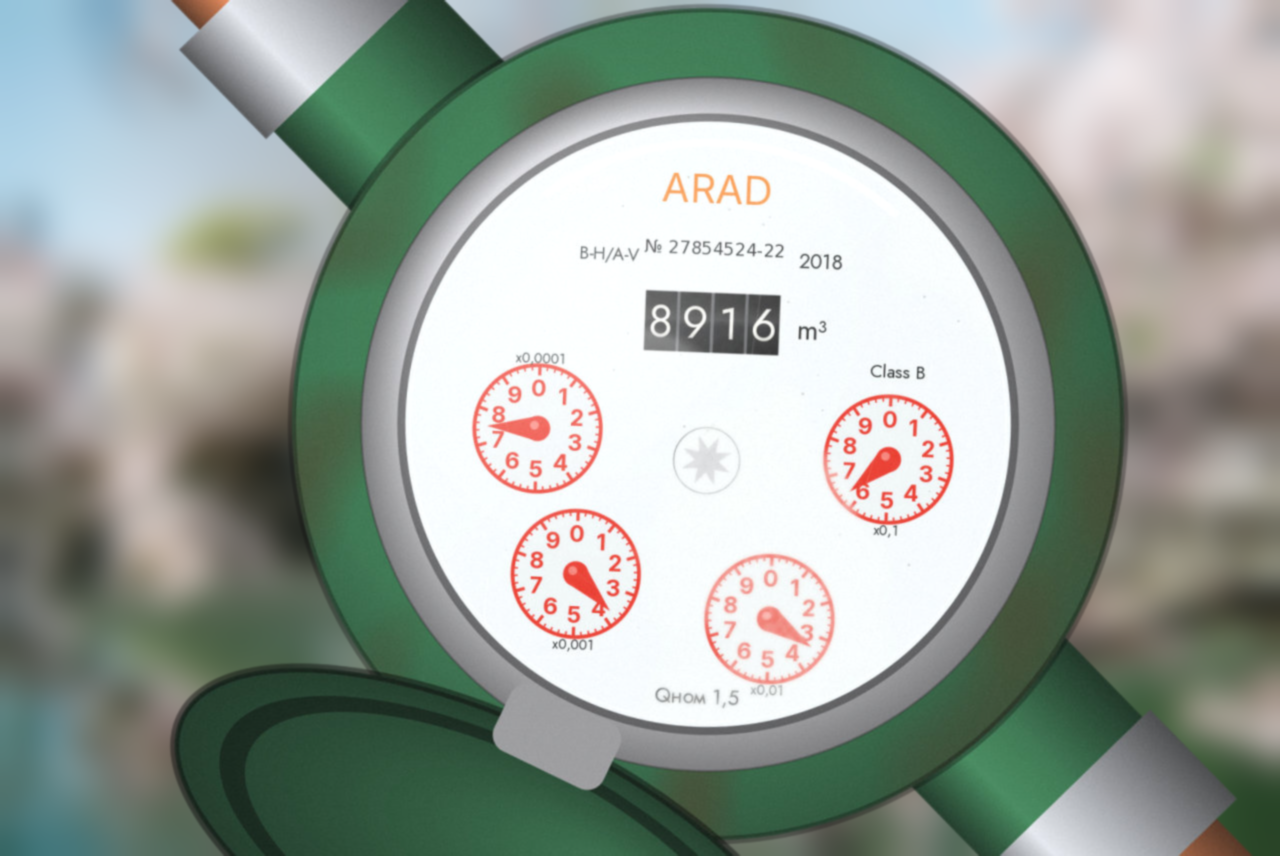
8916.6337 m³
